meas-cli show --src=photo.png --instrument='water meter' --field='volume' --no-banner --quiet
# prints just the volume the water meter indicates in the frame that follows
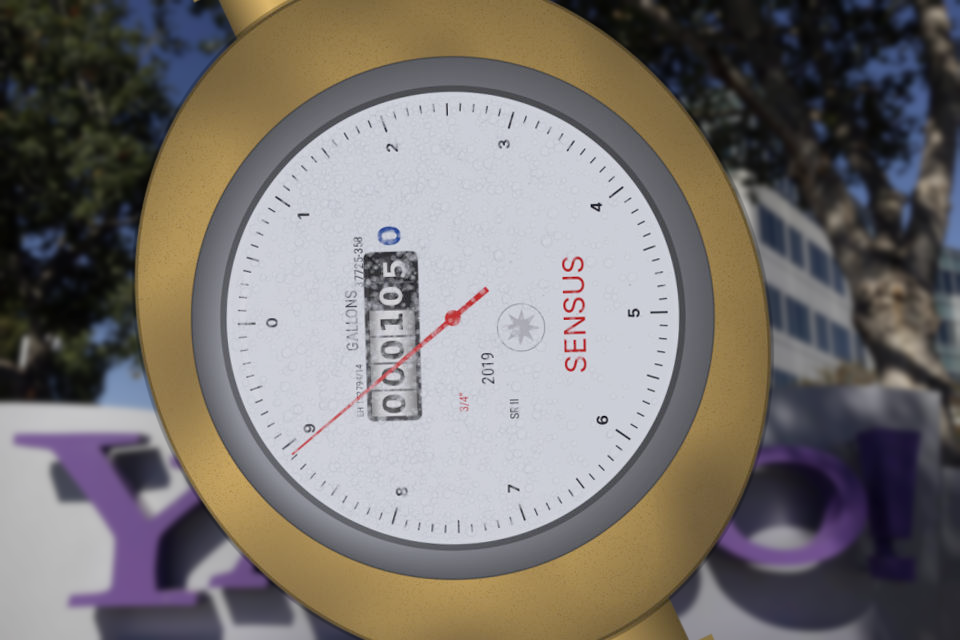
1048.9 gal
